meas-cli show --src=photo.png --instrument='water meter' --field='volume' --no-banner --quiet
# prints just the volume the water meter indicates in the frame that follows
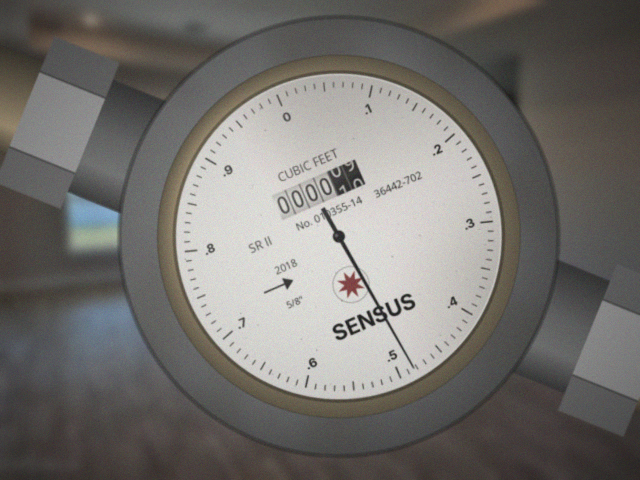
9.48 ft³
